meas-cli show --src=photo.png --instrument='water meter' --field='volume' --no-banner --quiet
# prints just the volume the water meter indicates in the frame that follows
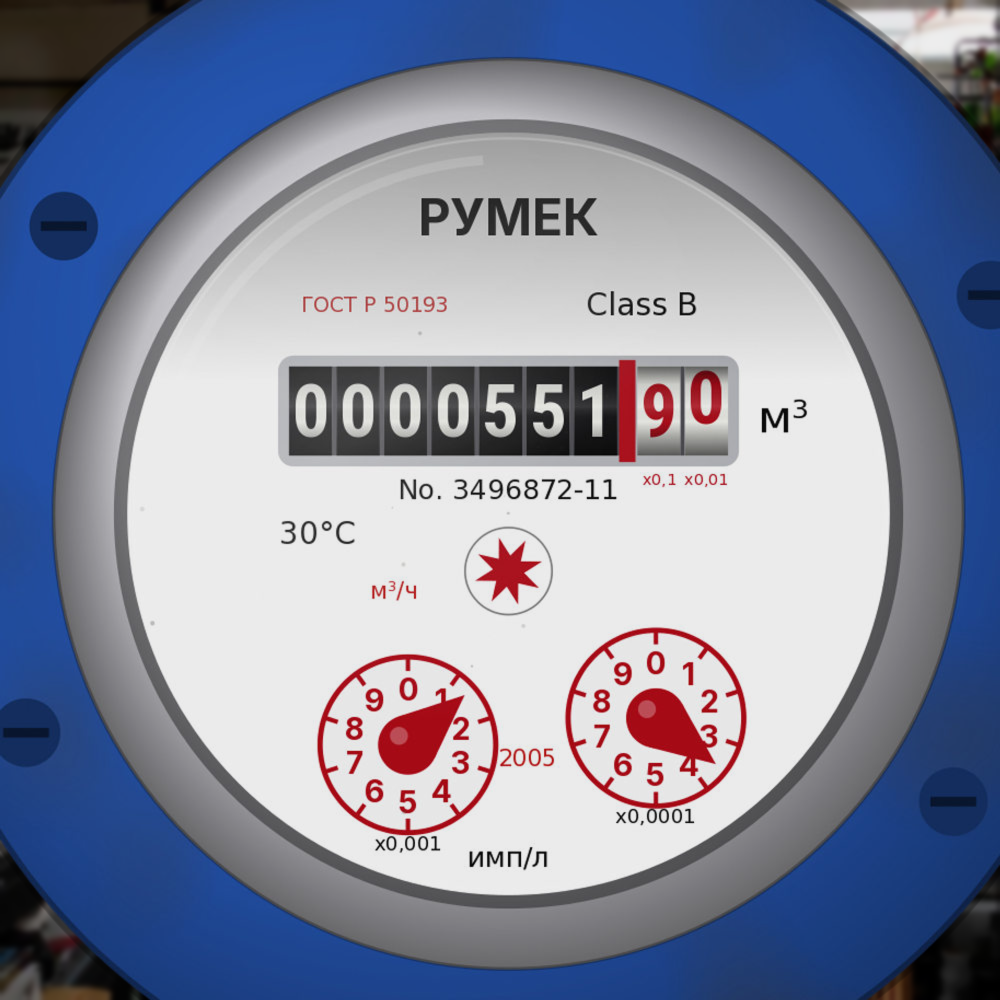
551.9013 m³
